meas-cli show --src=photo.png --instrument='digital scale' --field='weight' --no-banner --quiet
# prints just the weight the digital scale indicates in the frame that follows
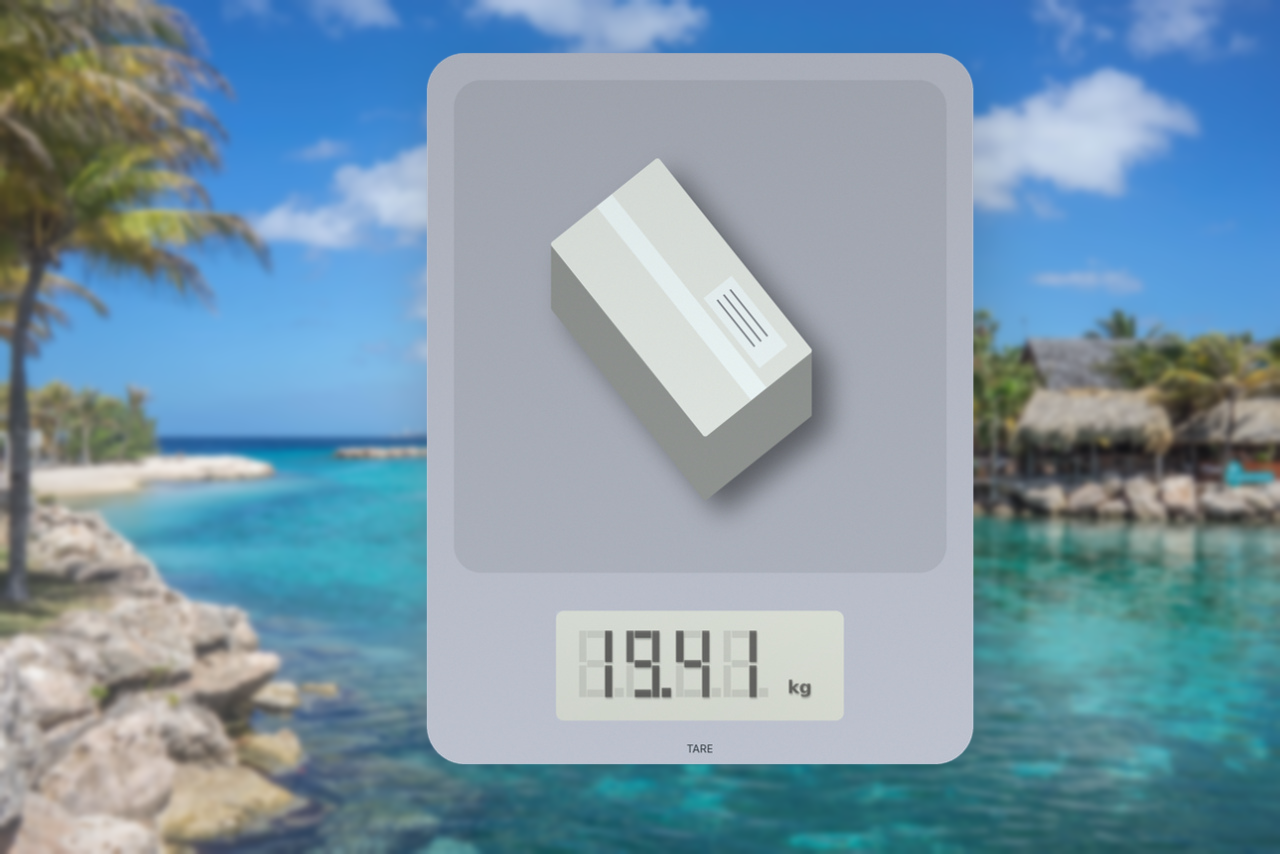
19.41 kg
